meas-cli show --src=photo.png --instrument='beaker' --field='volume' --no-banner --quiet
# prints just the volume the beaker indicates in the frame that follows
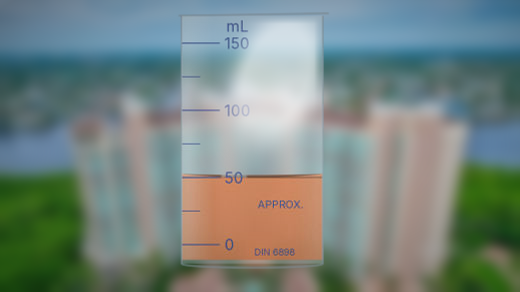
50 mL
